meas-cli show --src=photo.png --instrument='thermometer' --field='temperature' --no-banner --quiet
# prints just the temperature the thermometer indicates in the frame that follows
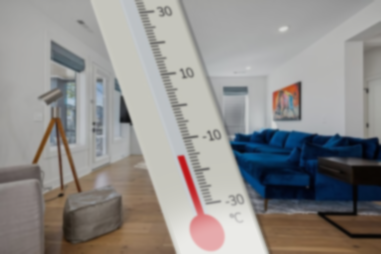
-15 °C
